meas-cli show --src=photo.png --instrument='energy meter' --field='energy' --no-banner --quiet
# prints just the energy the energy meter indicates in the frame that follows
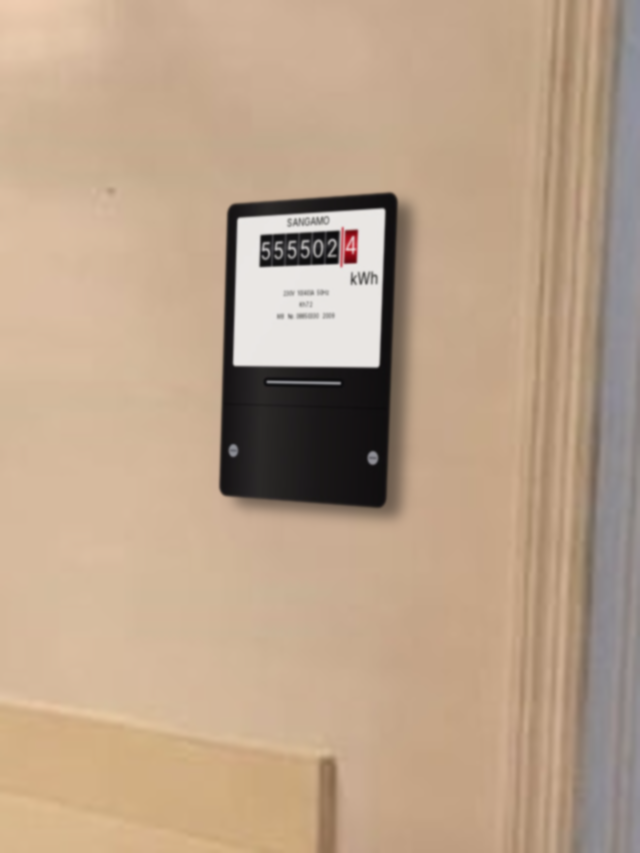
555502.4 kWh
